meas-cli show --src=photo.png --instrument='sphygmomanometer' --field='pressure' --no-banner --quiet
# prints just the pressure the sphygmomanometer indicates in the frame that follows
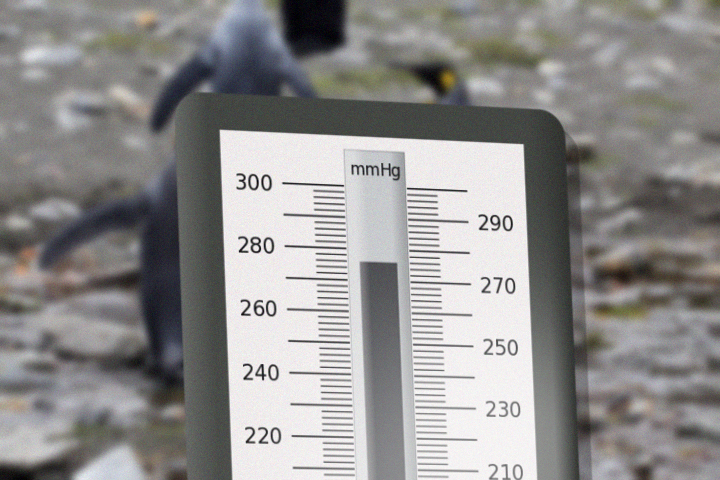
276 mmHg
